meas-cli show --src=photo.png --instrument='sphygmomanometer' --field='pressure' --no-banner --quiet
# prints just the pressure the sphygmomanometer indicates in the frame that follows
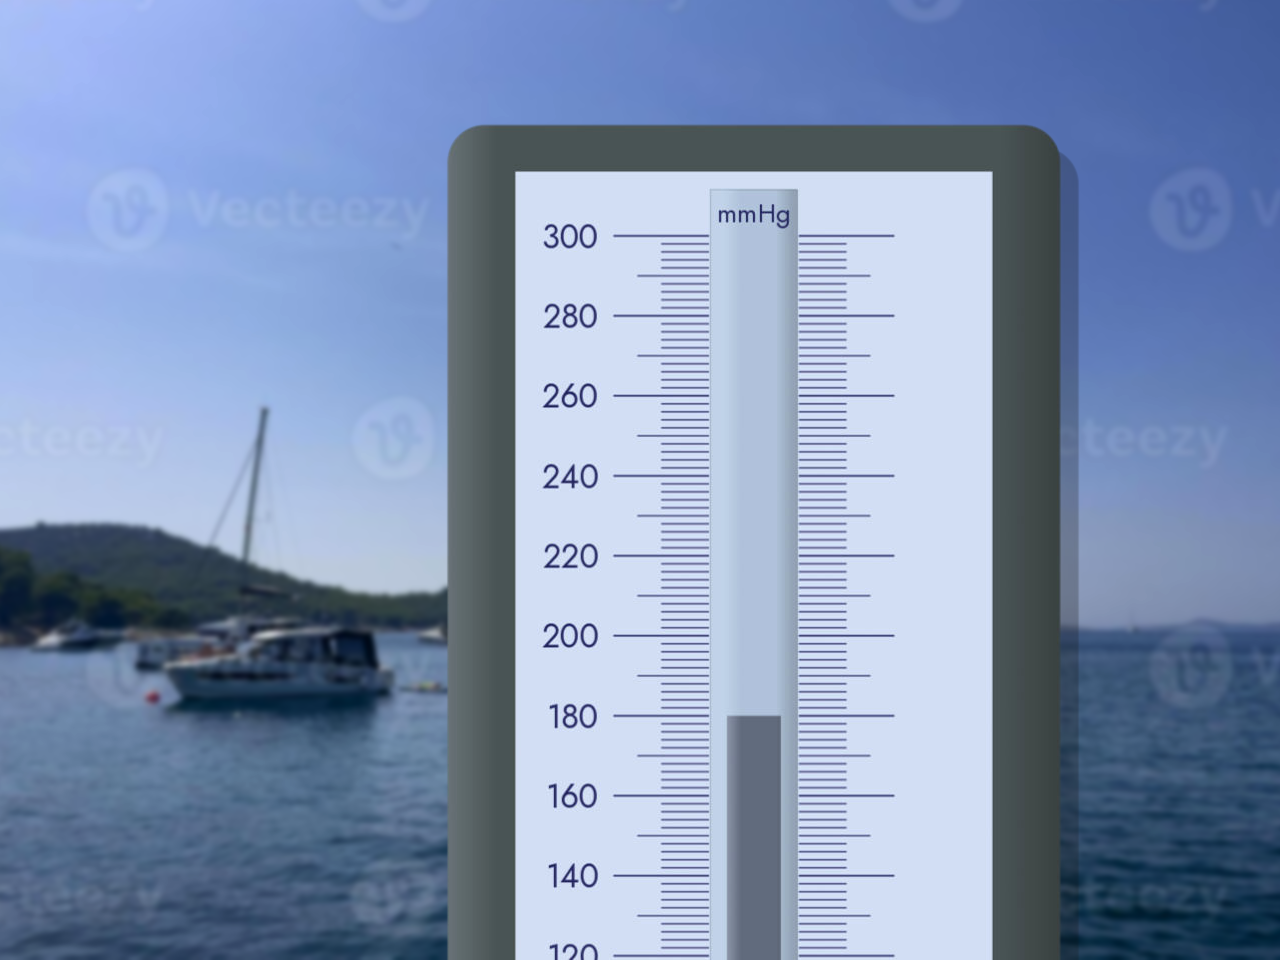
180 mmHg
